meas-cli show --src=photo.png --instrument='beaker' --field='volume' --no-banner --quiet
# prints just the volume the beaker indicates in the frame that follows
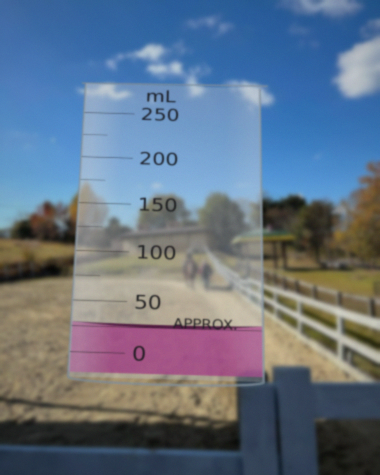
25 mL
